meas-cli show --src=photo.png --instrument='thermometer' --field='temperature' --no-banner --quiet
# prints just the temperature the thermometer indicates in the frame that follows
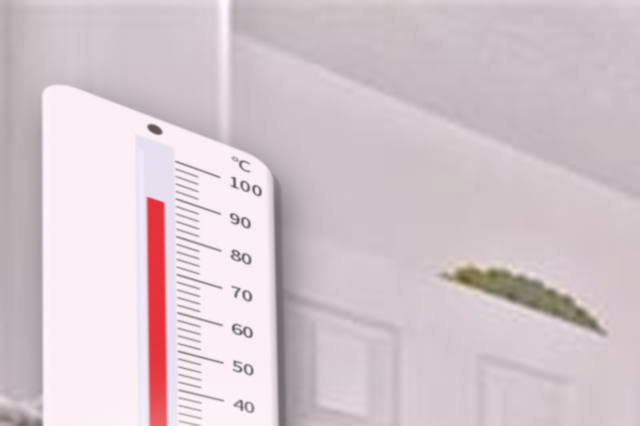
88 °C
